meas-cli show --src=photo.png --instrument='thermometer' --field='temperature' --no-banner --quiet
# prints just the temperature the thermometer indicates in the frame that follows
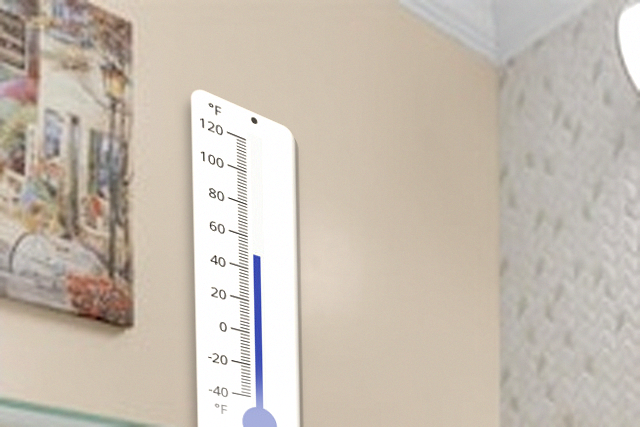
50 °F
